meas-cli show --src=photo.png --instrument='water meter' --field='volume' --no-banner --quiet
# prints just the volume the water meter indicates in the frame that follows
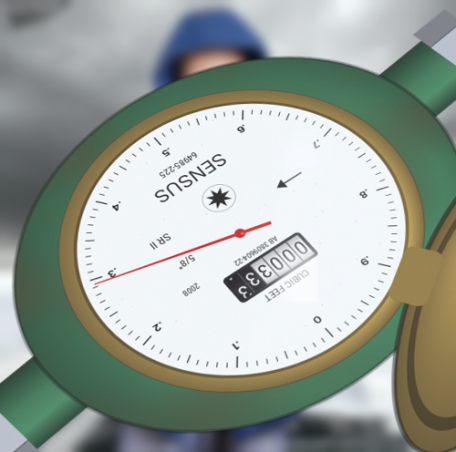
333.29 ft³
